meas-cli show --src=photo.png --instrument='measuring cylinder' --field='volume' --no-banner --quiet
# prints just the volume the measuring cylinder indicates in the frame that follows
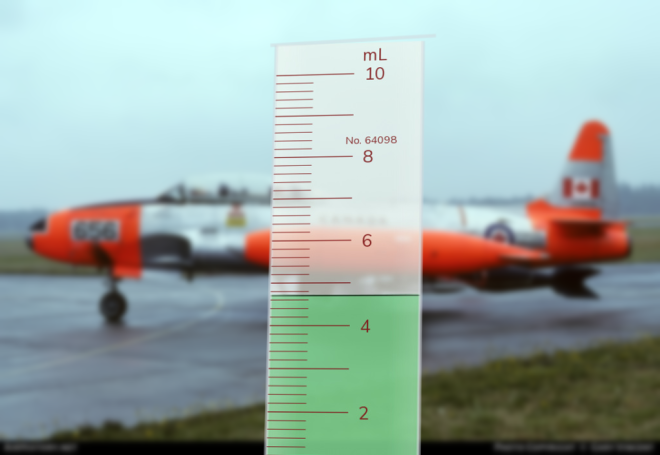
4.7 mL
